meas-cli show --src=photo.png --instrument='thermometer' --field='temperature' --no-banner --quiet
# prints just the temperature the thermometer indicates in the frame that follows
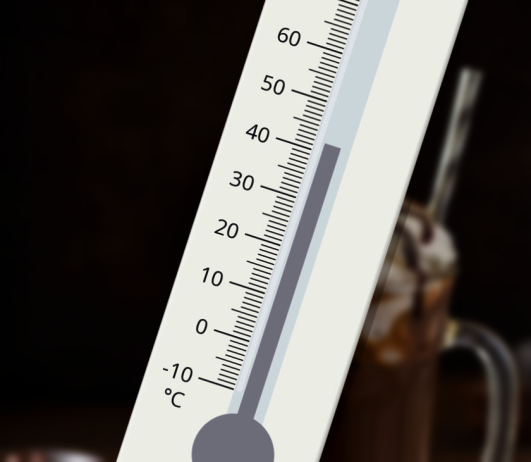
42 °C
